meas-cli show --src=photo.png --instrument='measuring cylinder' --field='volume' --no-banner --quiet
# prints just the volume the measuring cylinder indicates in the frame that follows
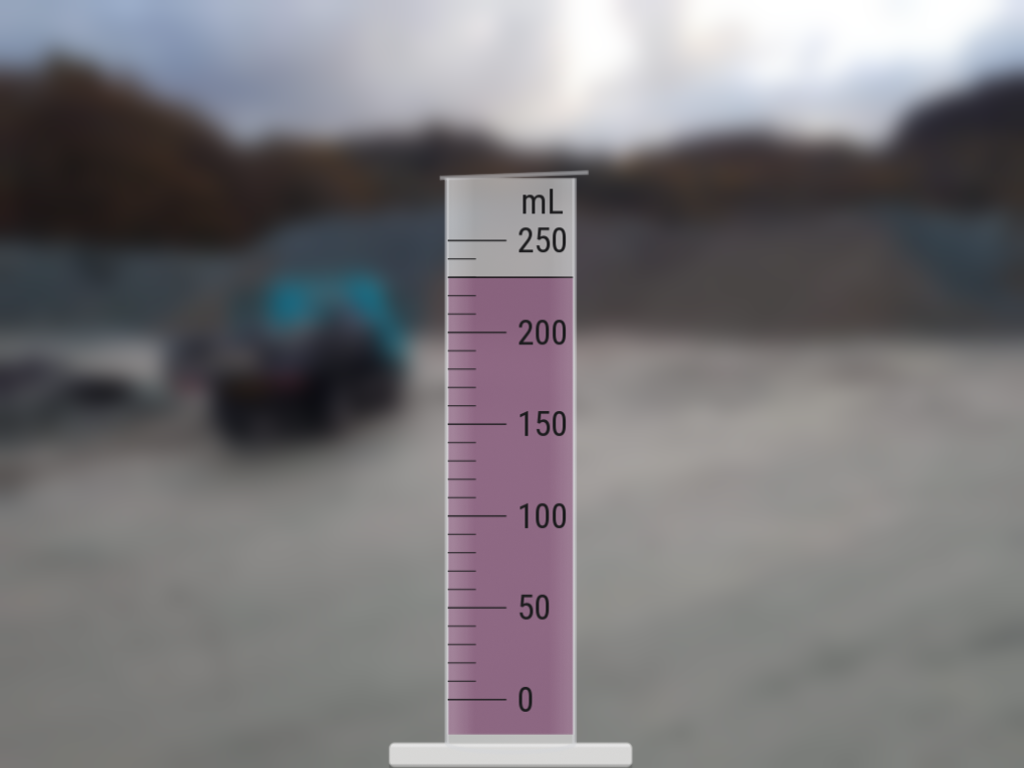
230 mL
